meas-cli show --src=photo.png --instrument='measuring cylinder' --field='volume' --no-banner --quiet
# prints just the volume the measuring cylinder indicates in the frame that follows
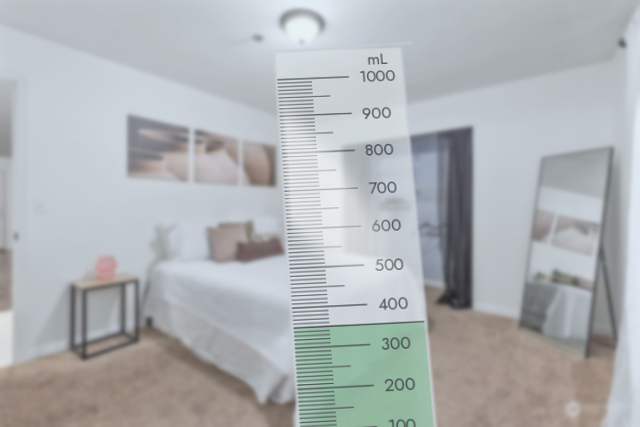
350 mL
